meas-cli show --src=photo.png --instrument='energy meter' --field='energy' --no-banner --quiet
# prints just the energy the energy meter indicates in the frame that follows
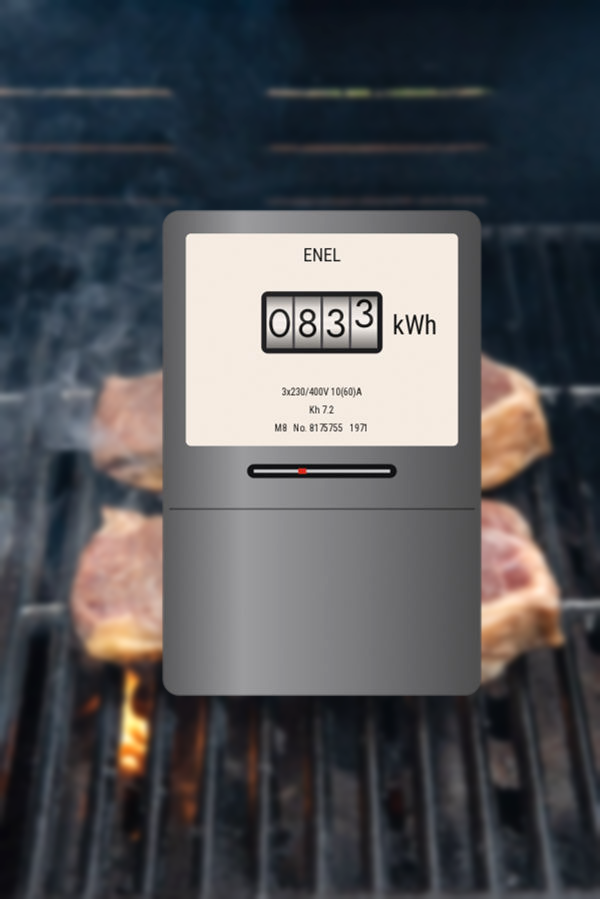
833 kWh
